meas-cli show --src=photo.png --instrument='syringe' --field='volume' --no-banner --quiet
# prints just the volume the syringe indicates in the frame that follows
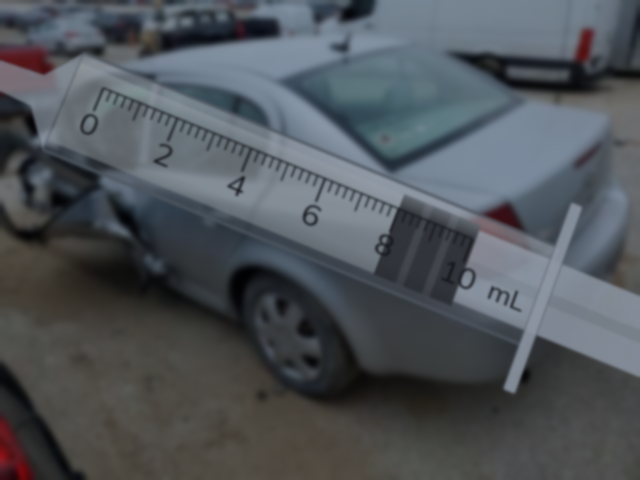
8 mL
